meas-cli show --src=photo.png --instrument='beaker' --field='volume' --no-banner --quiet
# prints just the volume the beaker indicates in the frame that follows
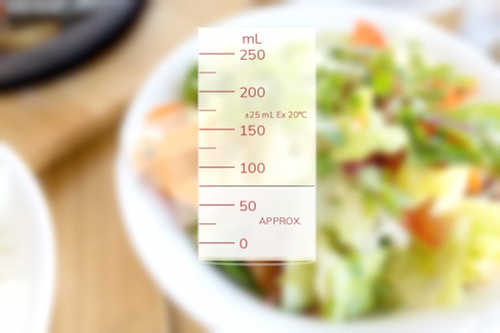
75 mL
